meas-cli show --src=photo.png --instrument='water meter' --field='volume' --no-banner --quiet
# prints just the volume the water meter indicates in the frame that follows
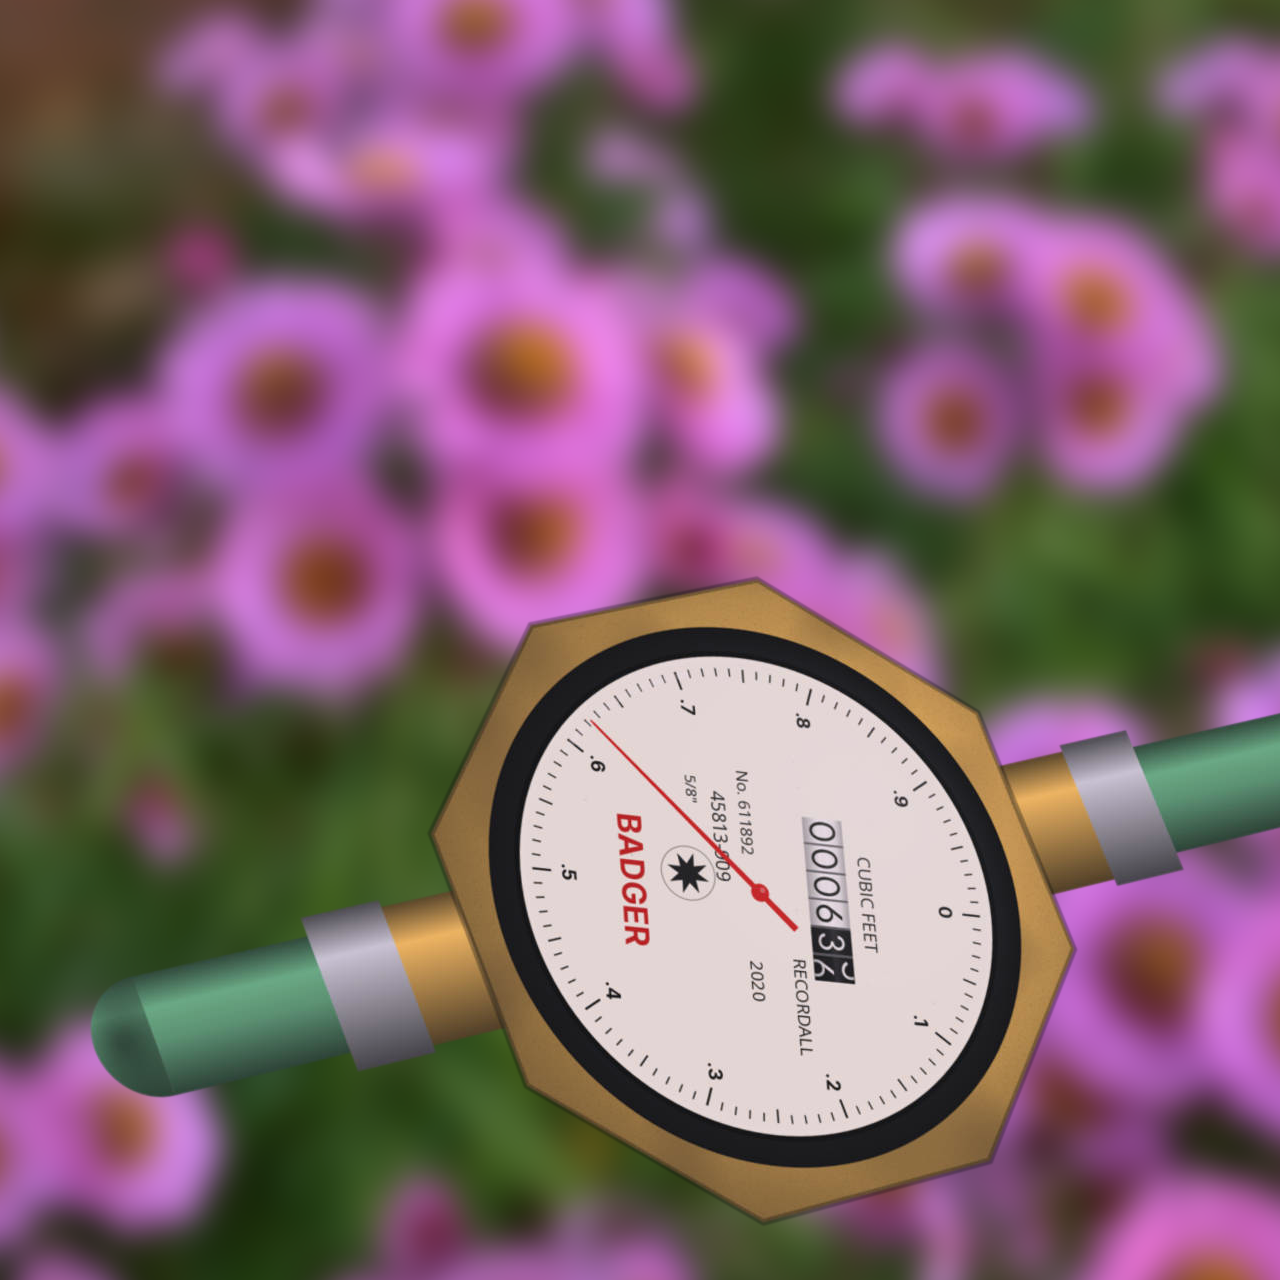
635.62 ft³
